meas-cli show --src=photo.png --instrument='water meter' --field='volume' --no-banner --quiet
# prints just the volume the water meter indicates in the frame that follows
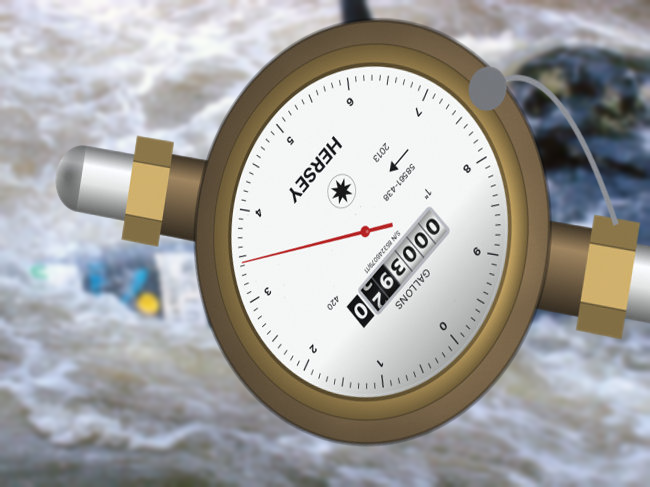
3923.4 gal
